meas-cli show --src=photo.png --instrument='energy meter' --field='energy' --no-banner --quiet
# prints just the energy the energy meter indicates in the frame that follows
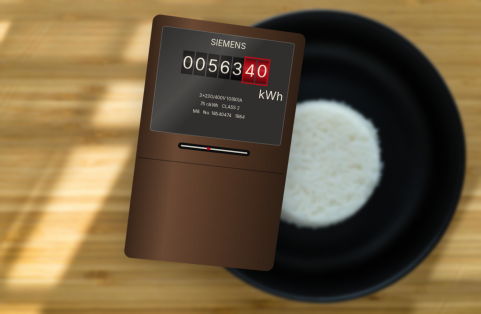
563.40 kWh
